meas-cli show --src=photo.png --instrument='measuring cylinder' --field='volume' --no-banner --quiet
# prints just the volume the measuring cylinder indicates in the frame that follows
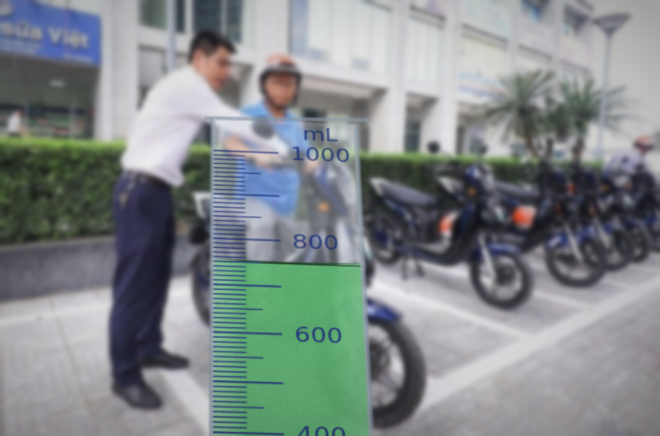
750 mL
